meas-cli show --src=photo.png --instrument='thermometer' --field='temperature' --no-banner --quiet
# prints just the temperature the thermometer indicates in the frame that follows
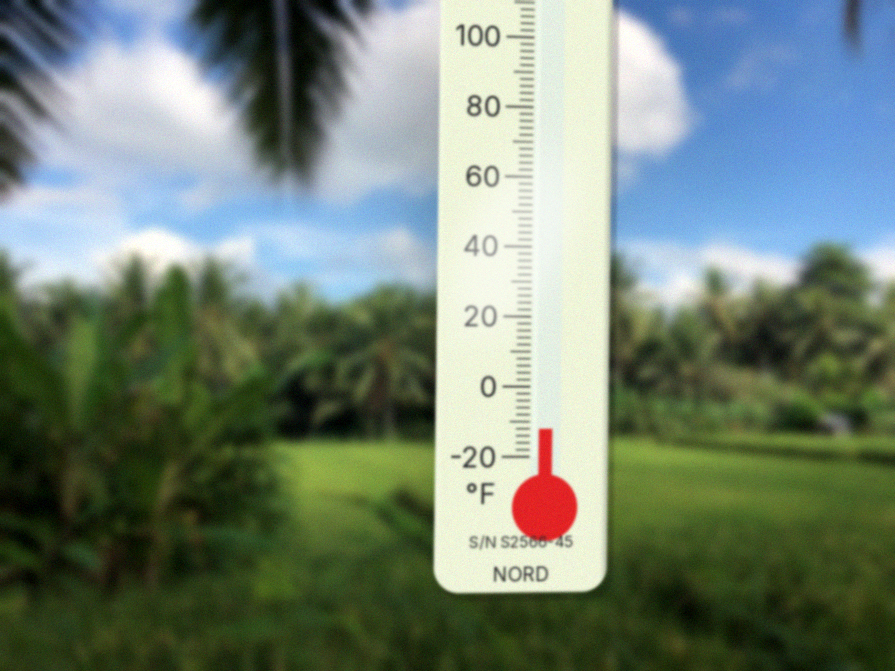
-12 °F
